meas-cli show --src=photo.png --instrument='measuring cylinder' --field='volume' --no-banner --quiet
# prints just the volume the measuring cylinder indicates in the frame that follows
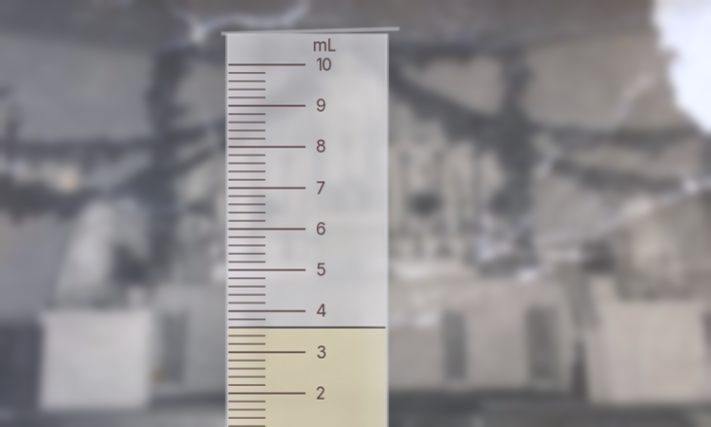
3.6 mL
